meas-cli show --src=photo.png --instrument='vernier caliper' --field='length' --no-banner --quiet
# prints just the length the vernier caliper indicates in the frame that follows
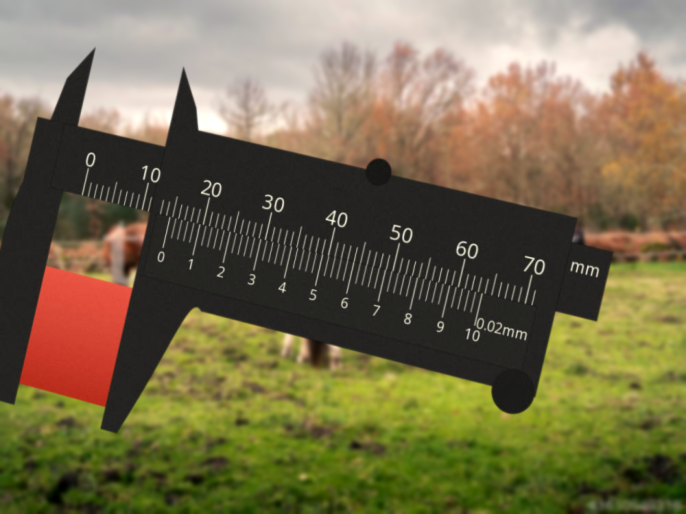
14.6 mm
